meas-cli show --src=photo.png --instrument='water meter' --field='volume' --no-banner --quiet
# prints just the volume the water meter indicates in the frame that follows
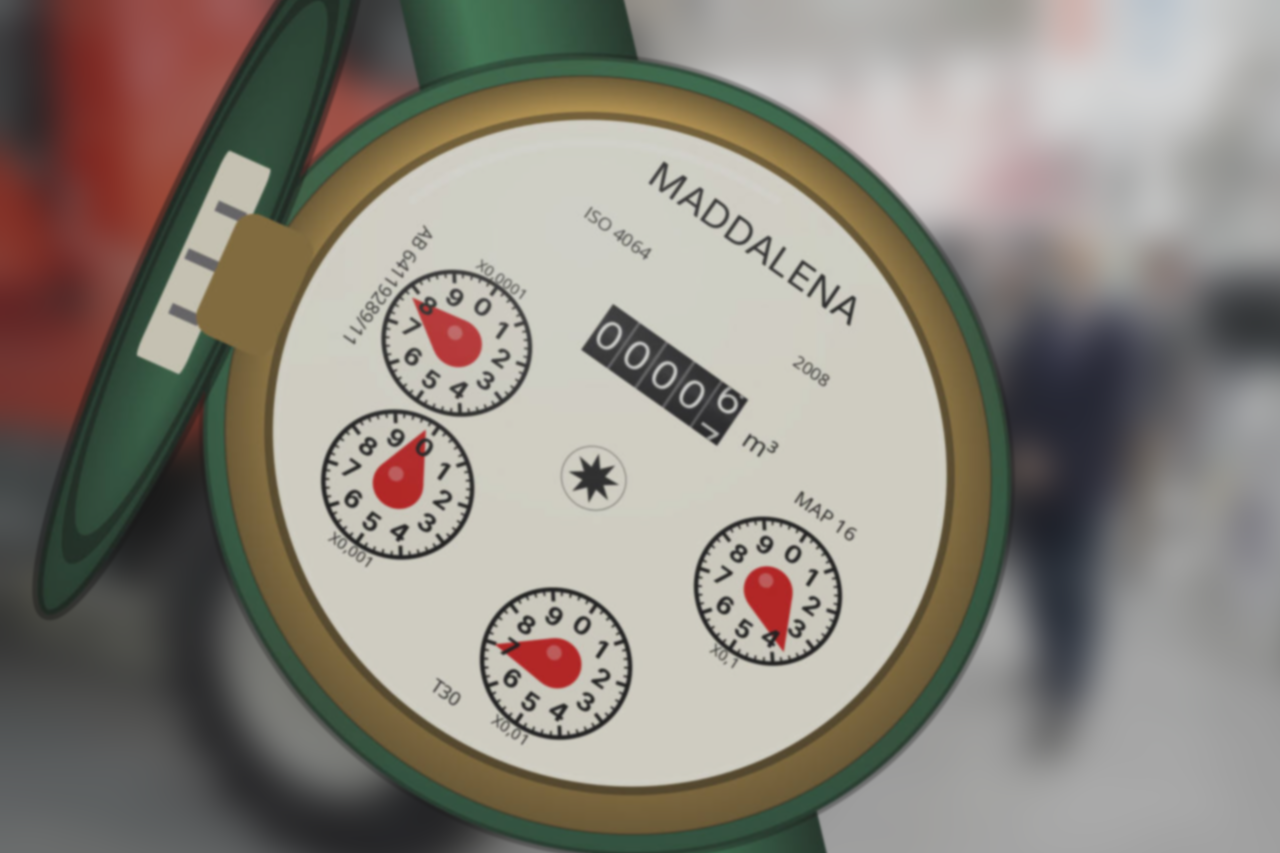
6.3697 m³
